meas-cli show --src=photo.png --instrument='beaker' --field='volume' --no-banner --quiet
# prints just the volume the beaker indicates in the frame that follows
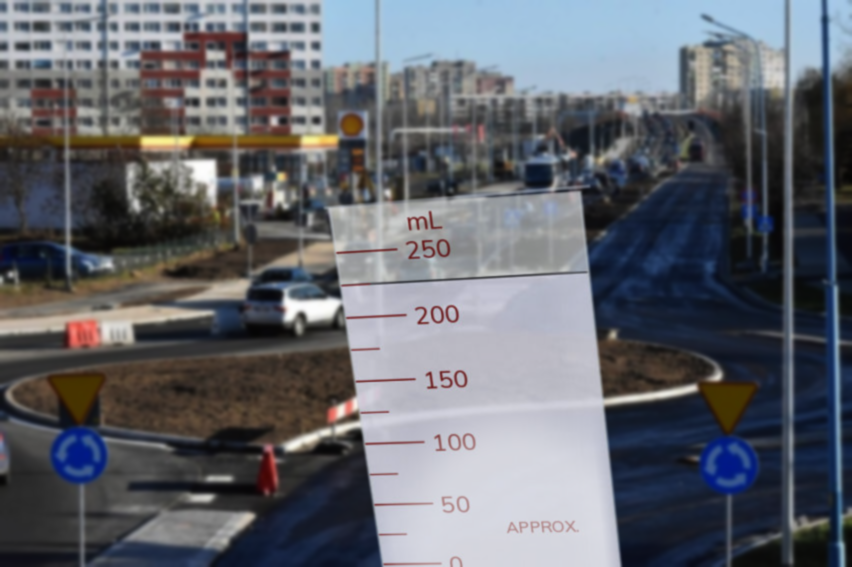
225 mL
